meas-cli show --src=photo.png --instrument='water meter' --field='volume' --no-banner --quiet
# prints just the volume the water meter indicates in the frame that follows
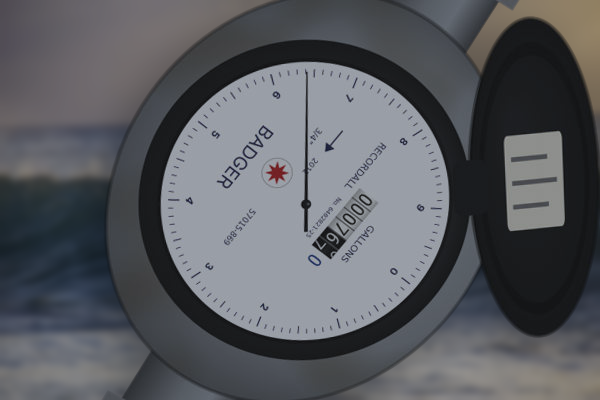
7666.4 gal
